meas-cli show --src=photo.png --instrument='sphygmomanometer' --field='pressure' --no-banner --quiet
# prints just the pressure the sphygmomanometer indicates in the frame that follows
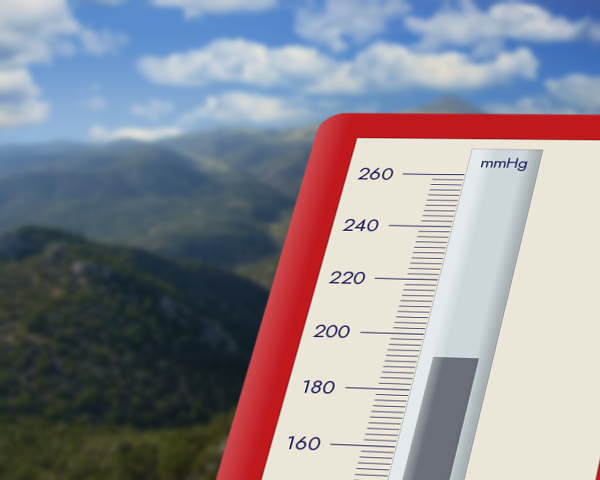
192 mmHg
